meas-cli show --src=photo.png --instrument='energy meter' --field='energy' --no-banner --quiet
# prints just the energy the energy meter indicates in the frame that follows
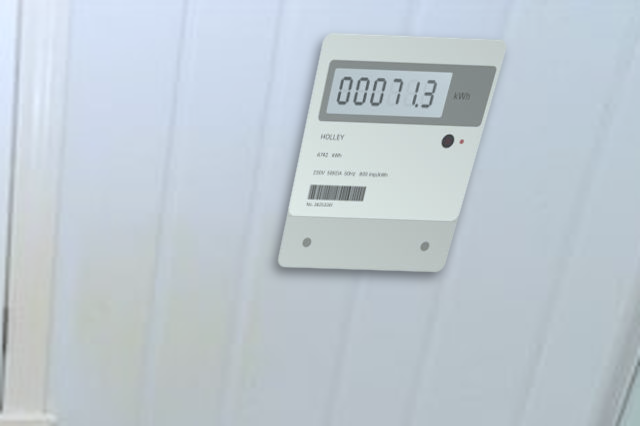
71.3 kWh
